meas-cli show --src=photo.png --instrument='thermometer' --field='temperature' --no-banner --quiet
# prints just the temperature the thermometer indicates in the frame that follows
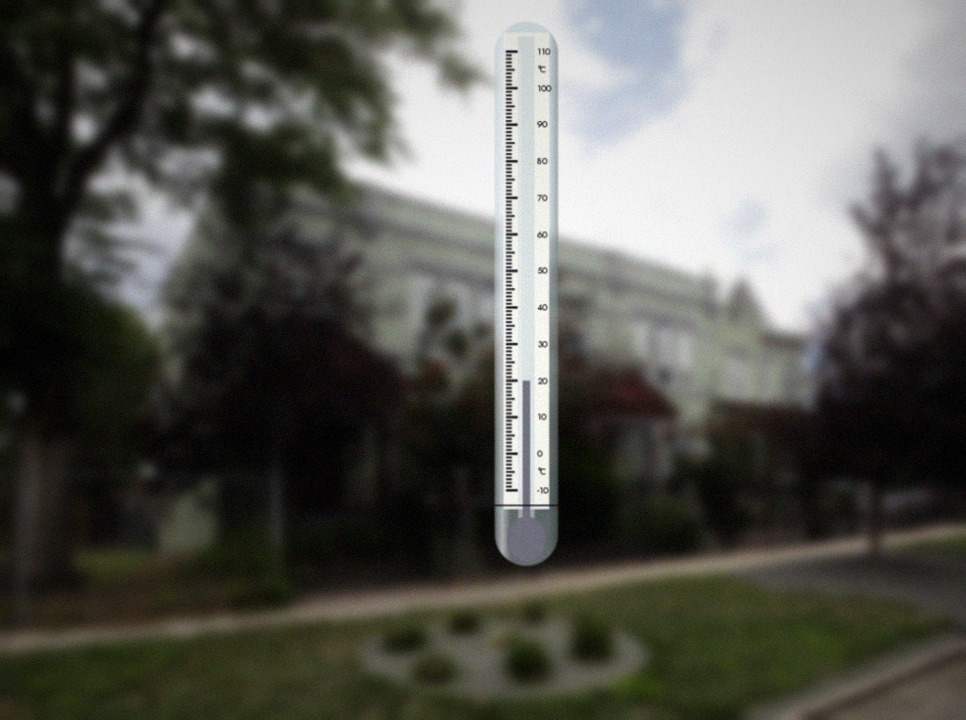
20 °C
